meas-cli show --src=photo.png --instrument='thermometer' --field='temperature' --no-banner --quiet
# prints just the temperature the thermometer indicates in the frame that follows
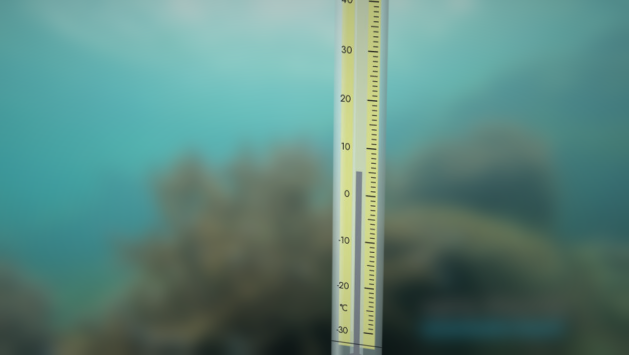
5 °C
